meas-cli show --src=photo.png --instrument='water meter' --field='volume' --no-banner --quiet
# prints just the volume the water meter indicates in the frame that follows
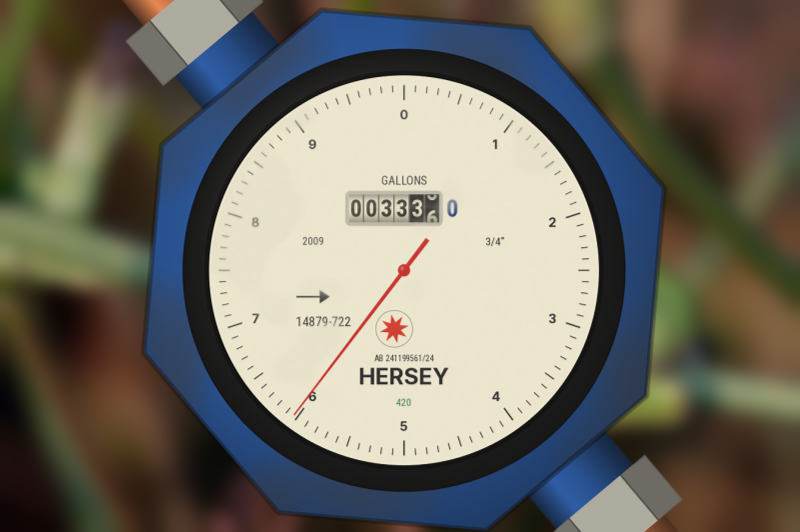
33356.0 gal
